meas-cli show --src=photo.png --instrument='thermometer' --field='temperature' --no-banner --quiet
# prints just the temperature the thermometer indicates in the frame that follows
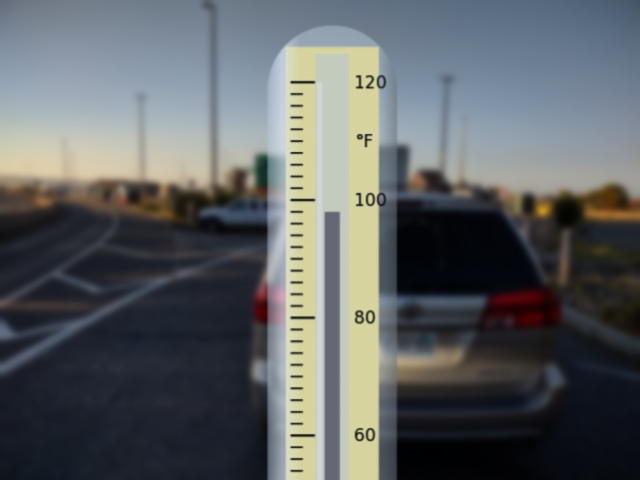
98 °F
